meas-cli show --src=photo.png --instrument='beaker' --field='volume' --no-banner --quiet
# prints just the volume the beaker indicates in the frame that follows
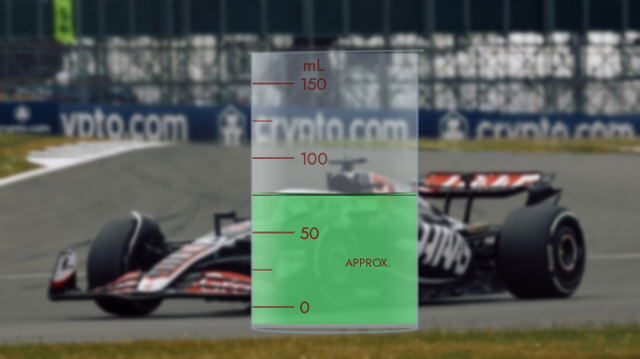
75 mL
